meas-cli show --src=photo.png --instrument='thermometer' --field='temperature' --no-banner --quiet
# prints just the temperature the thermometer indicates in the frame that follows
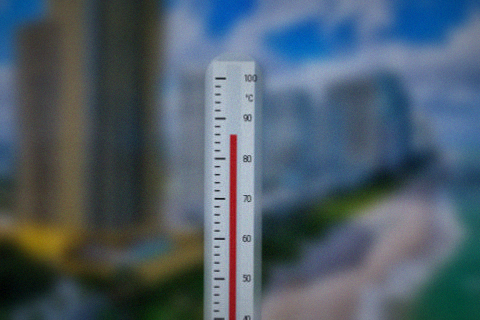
86 °C
